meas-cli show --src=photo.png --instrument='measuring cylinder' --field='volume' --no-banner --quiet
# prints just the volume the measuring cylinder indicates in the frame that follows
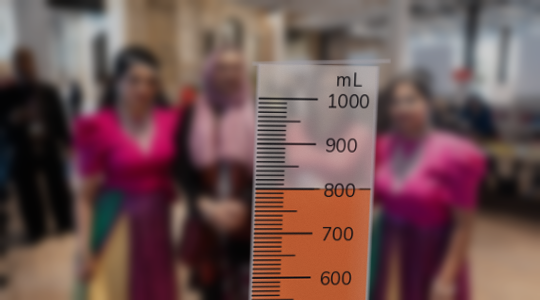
800 mL
